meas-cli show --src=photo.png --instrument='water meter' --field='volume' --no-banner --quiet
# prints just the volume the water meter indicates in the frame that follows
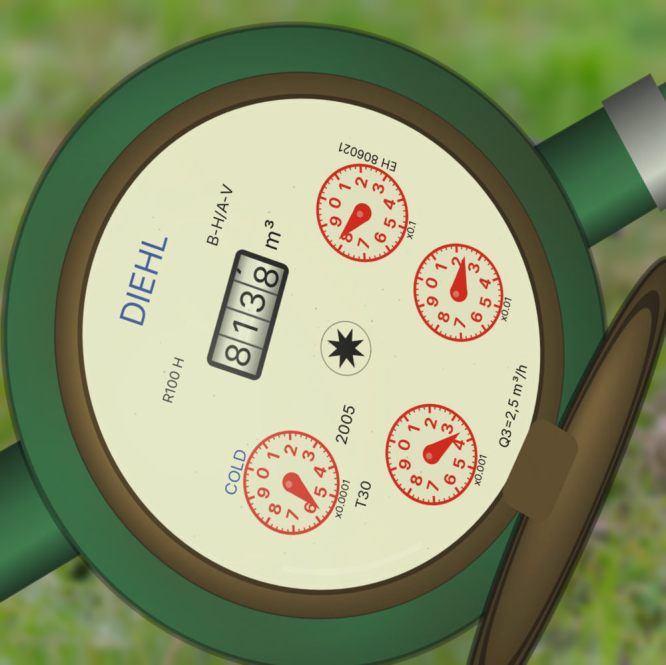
8137.8235 m³
